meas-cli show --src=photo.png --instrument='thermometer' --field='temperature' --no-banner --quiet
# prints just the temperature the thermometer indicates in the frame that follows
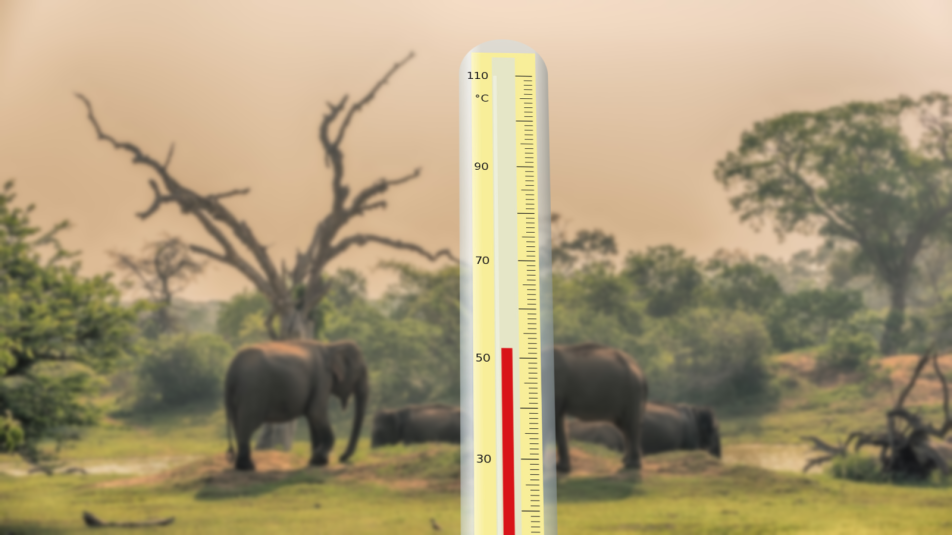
52 °C
